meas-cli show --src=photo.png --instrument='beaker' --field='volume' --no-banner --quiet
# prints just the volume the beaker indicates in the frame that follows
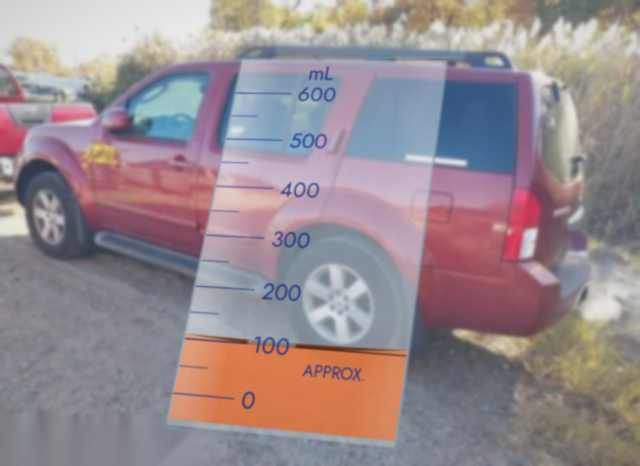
100 mL
